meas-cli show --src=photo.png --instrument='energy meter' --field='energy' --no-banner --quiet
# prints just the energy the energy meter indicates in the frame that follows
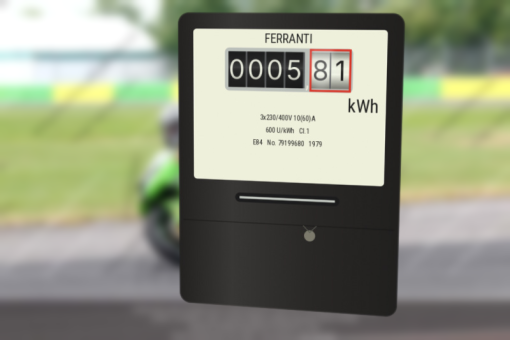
5.81 kWh
